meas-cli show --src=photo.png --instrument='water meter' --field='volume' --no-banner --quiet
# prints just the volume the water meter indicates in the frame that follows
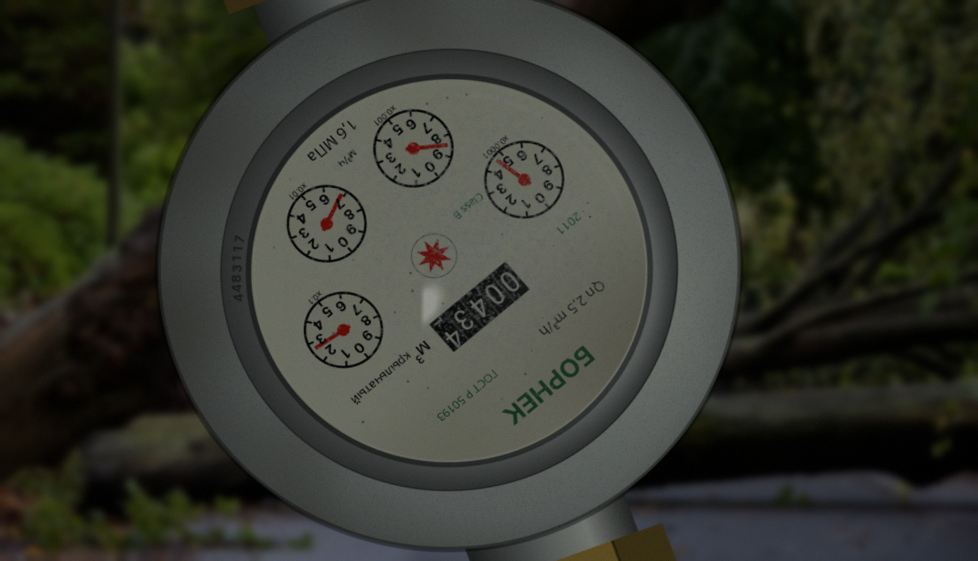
434.2684 m³
